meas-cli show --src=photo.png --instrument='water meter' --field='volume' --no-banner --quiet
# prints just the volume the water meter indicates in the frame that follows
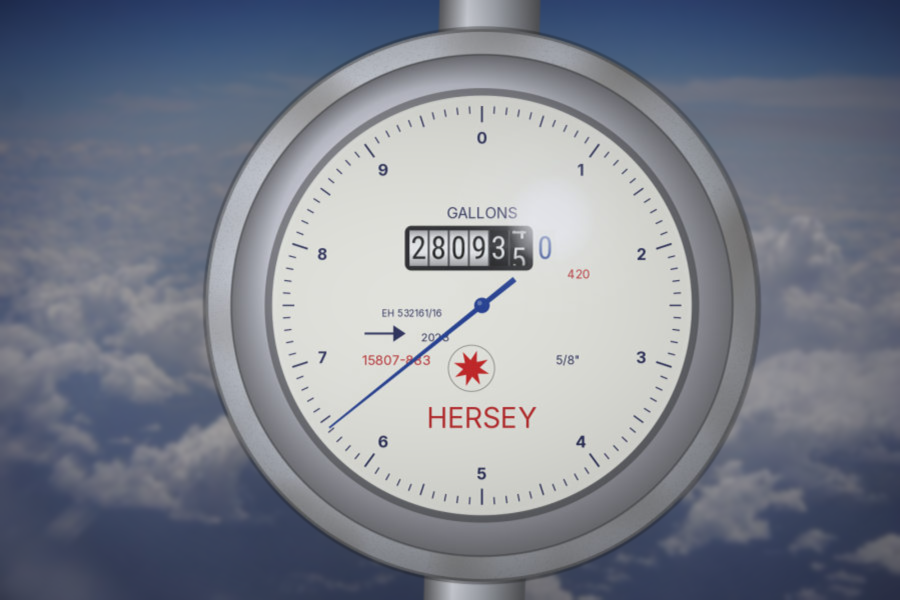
2809346.4 gal
